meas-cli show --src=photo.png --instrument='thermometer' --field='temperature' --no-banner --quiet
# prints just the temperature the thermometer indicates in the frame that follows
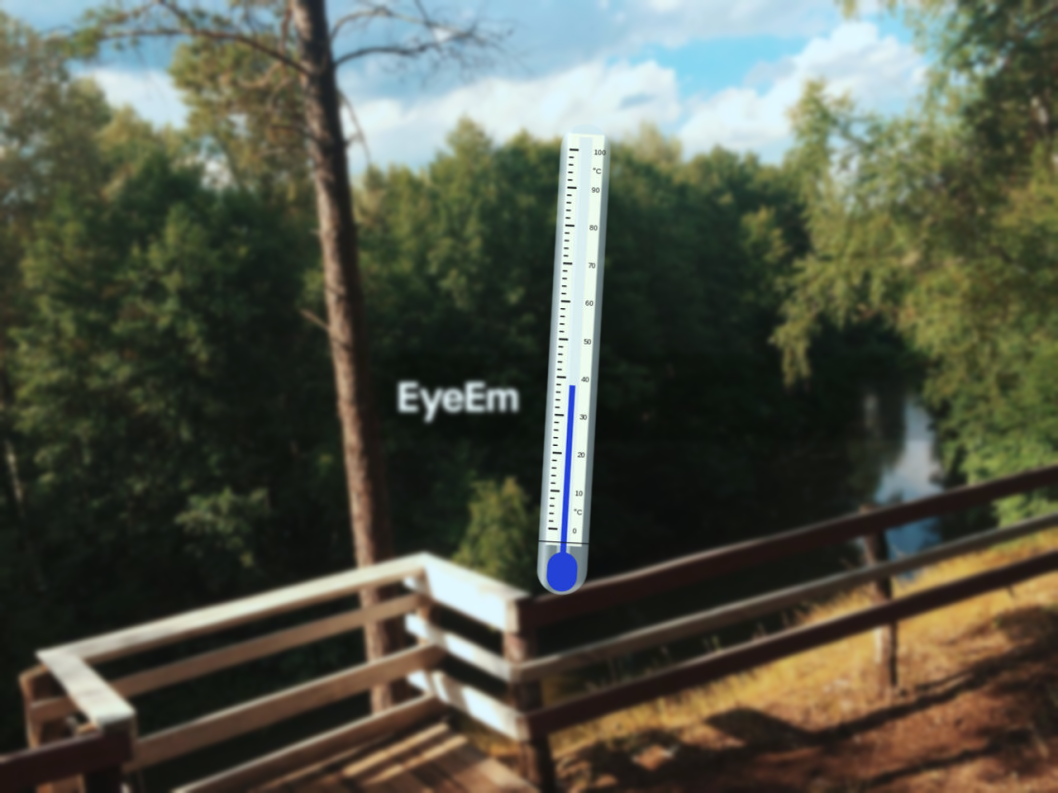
38 °C
